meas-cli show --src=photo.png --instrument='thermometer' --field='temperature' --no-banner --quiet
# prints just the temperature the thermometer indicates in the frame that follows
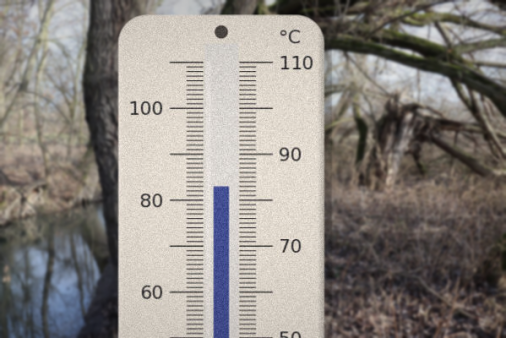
83 °C
